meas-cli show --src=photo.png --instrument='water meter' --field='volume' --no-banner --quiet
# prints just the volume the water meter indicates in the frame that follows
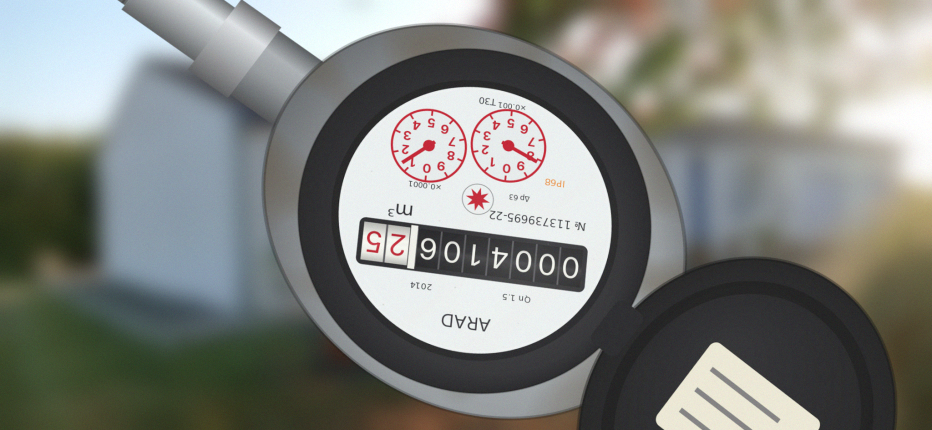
4106.2581 m³
